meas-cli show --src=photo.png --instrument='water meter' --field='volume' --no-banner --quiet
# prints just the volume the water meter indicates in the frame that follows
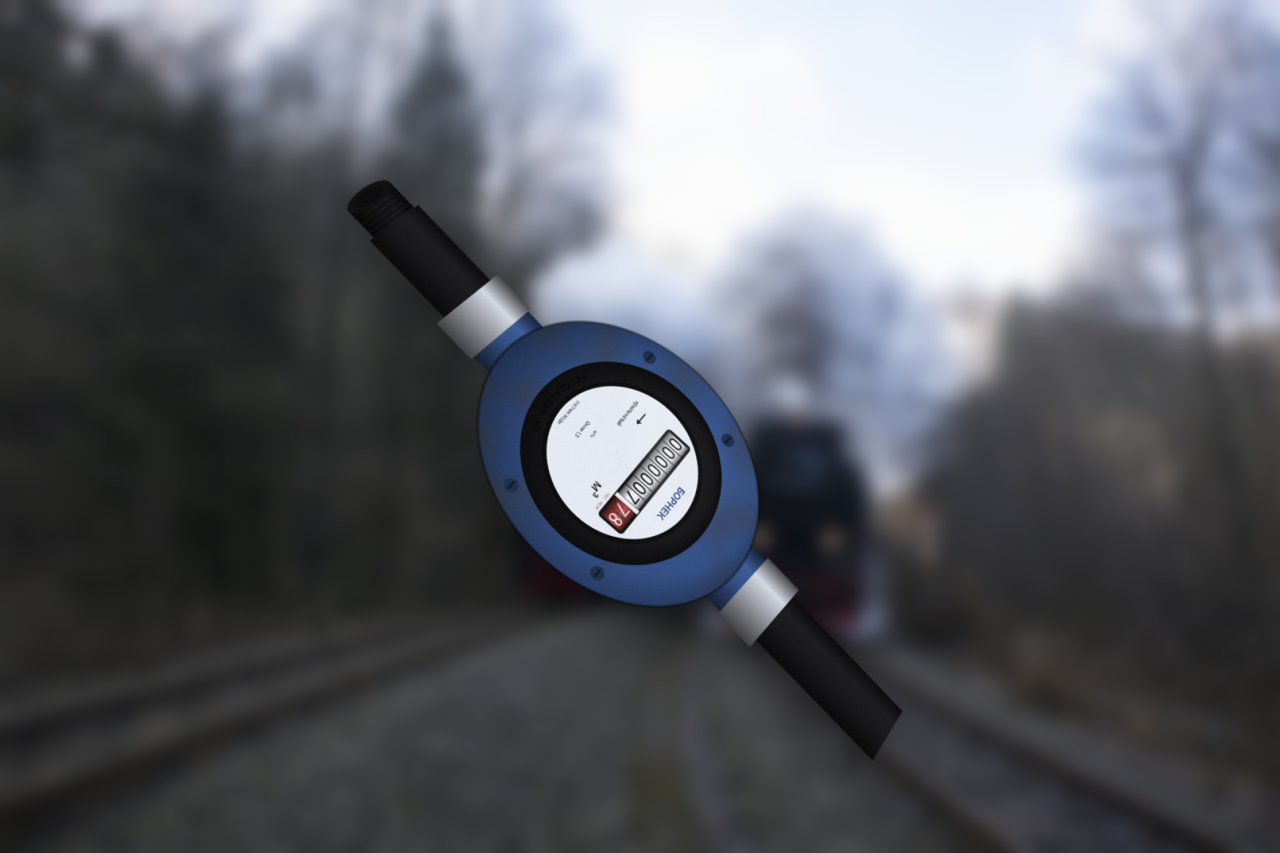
7.78 m³
